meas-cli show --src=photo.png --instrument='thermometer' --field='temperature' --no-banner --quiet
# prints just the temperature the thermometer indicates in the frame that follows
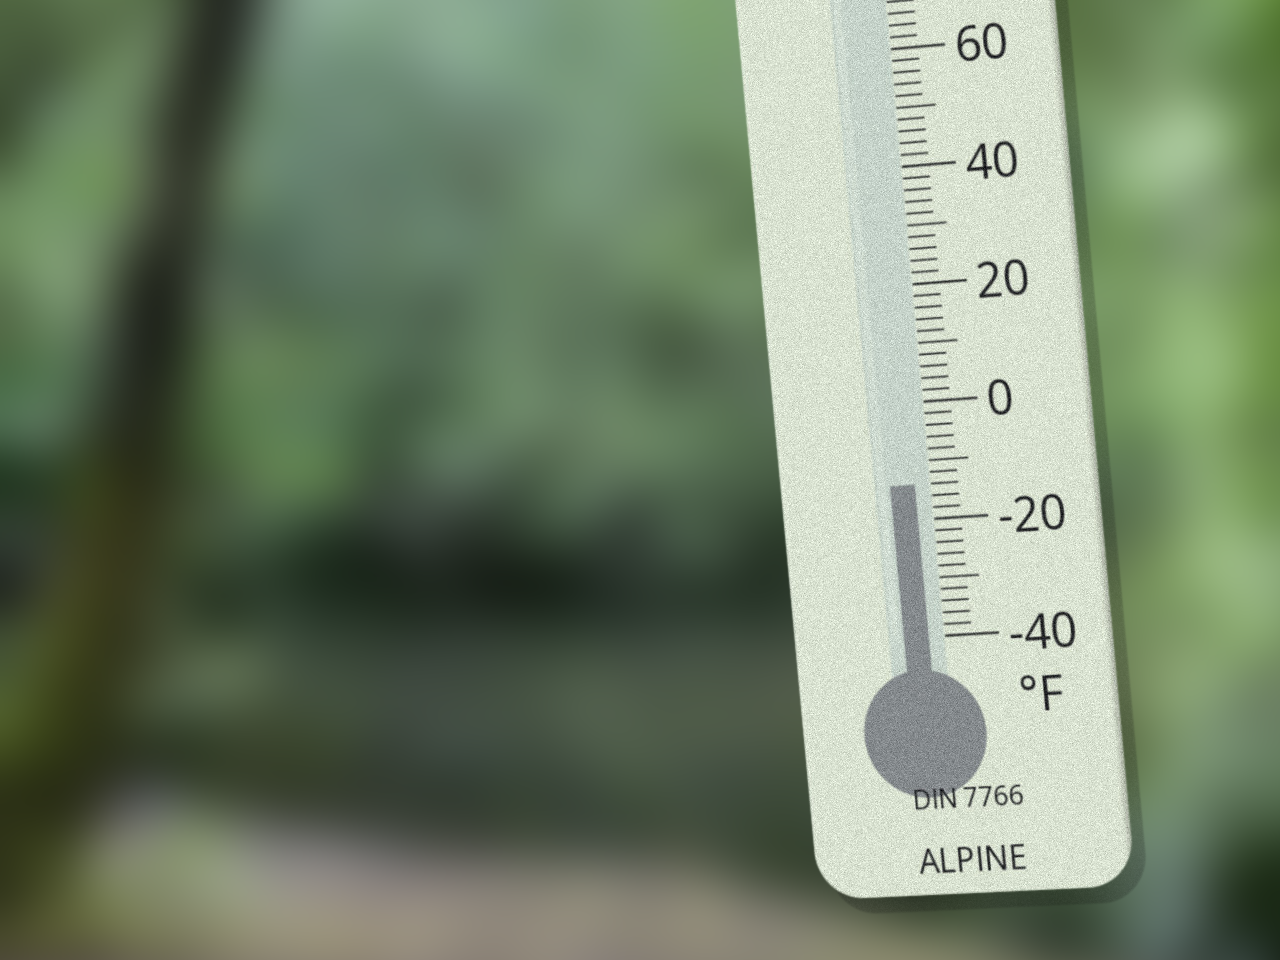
-14 °F
